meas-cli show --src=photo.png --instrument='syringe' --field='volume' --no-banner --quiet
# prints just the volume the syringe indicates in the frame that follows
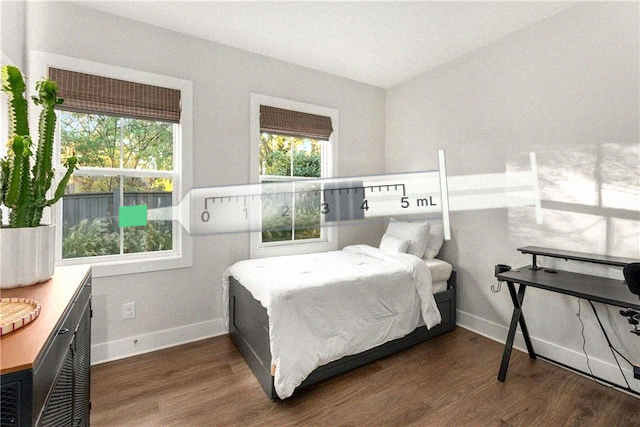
3 mL
